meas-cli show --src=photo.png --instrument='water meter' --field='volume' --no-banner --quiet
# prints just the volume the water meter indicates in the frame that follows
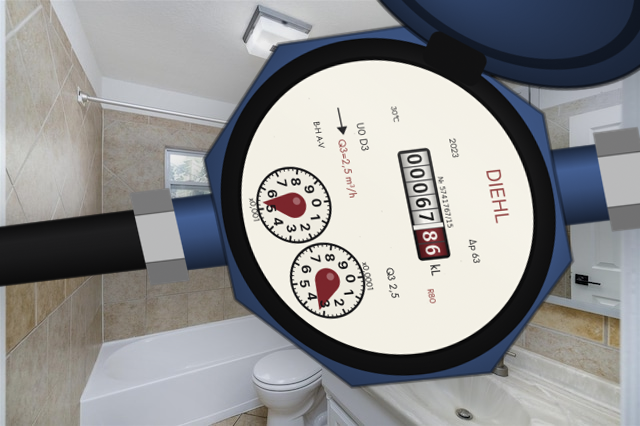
67.8653 kL
